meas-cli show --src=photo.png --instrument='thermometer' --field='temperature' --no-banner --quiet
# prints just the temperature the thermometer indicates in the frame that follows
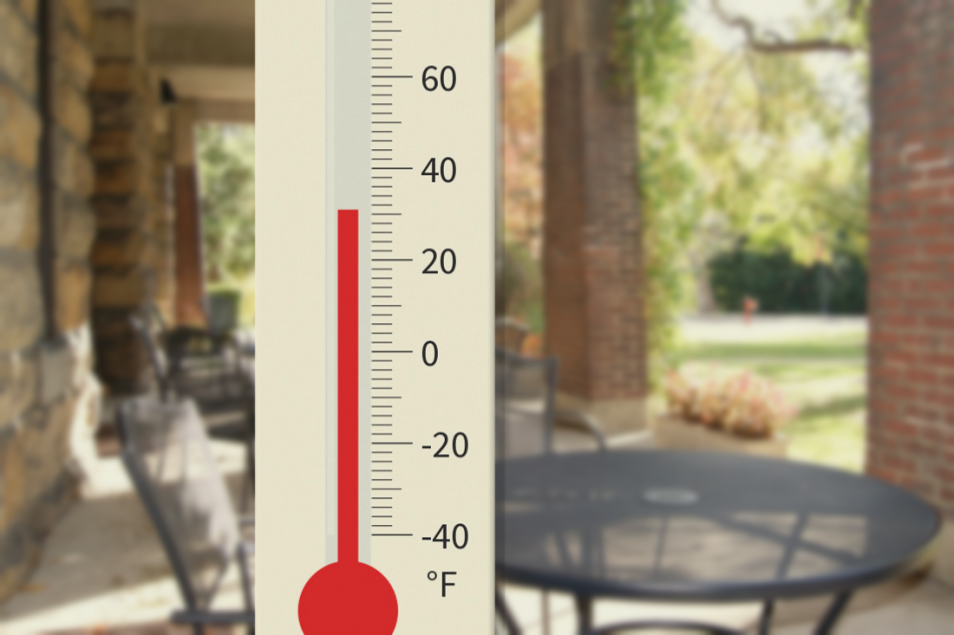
31 °F
